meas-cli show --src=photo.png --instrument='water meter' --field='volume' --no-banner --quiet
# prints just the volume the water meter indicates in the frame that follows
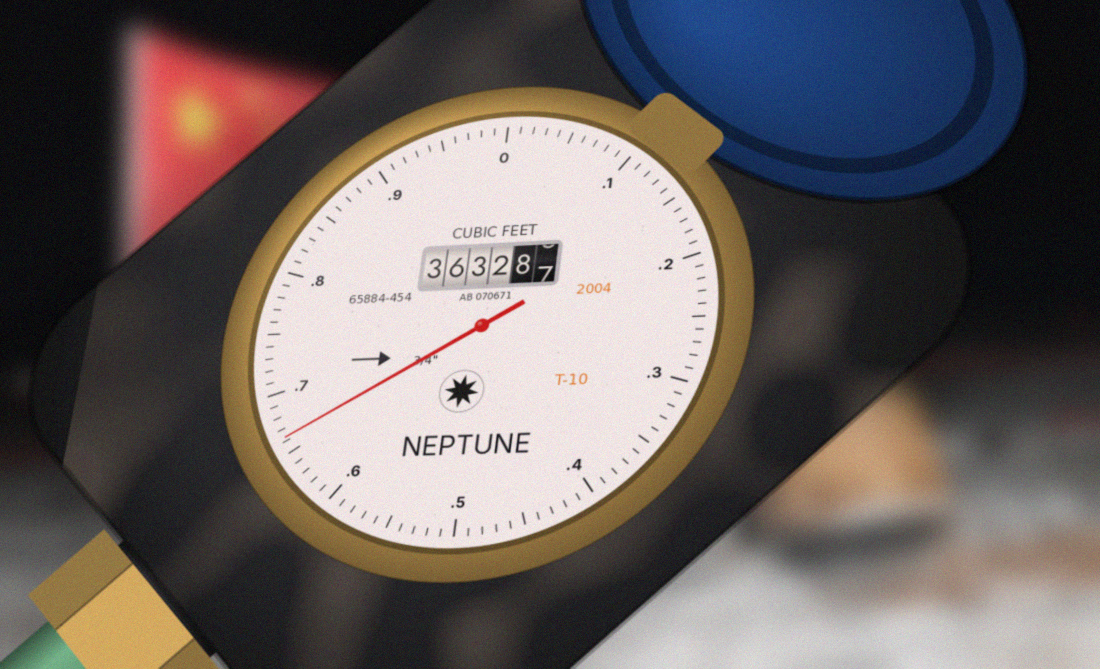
363286.66 ft³
